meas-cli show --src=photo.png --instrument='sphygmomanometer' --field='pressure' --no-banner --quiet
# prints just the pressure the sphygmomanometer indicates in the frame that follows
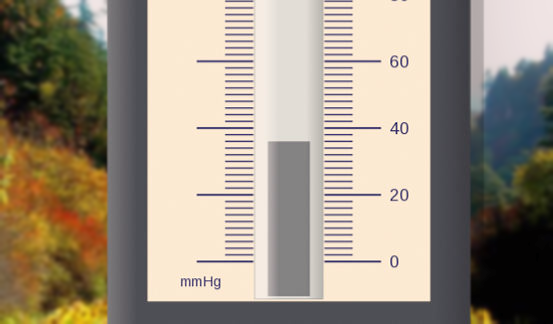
36 mmHg
